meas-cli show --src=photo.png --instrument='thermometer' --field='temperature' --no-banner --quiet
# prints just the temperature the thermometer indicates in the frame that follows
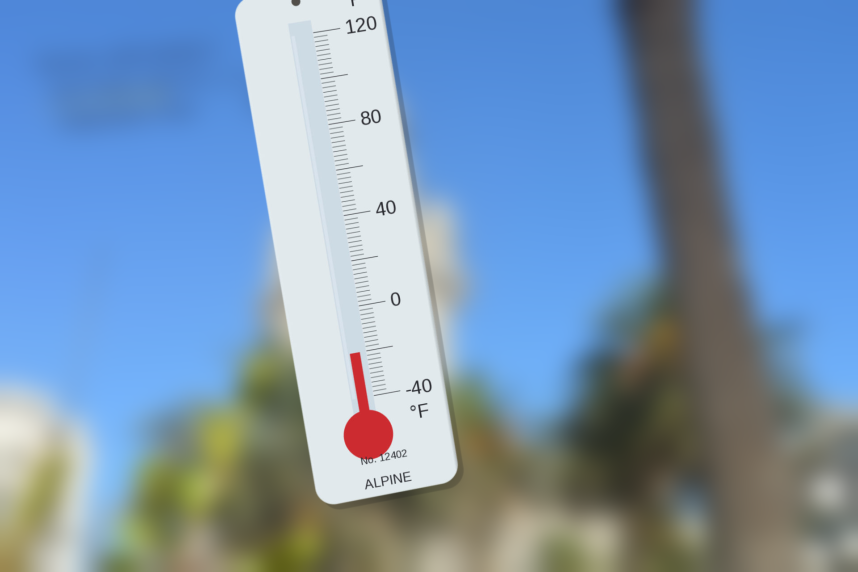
-20 °F
